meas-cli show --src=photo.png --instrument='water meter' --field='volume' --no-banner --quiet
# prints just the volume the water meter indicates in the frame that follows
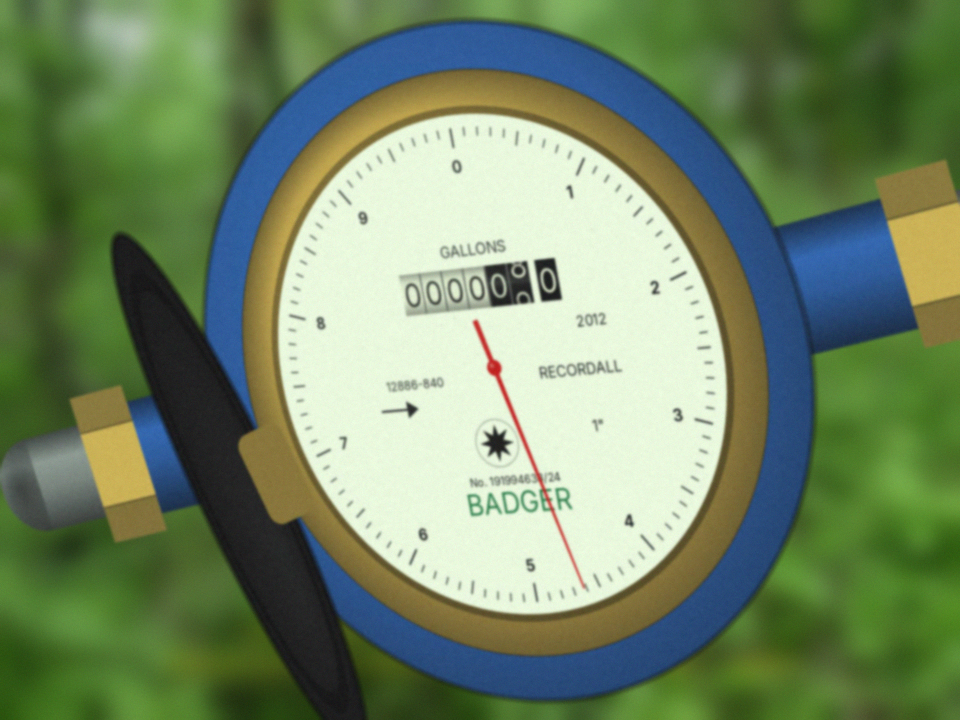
84.6 gal
